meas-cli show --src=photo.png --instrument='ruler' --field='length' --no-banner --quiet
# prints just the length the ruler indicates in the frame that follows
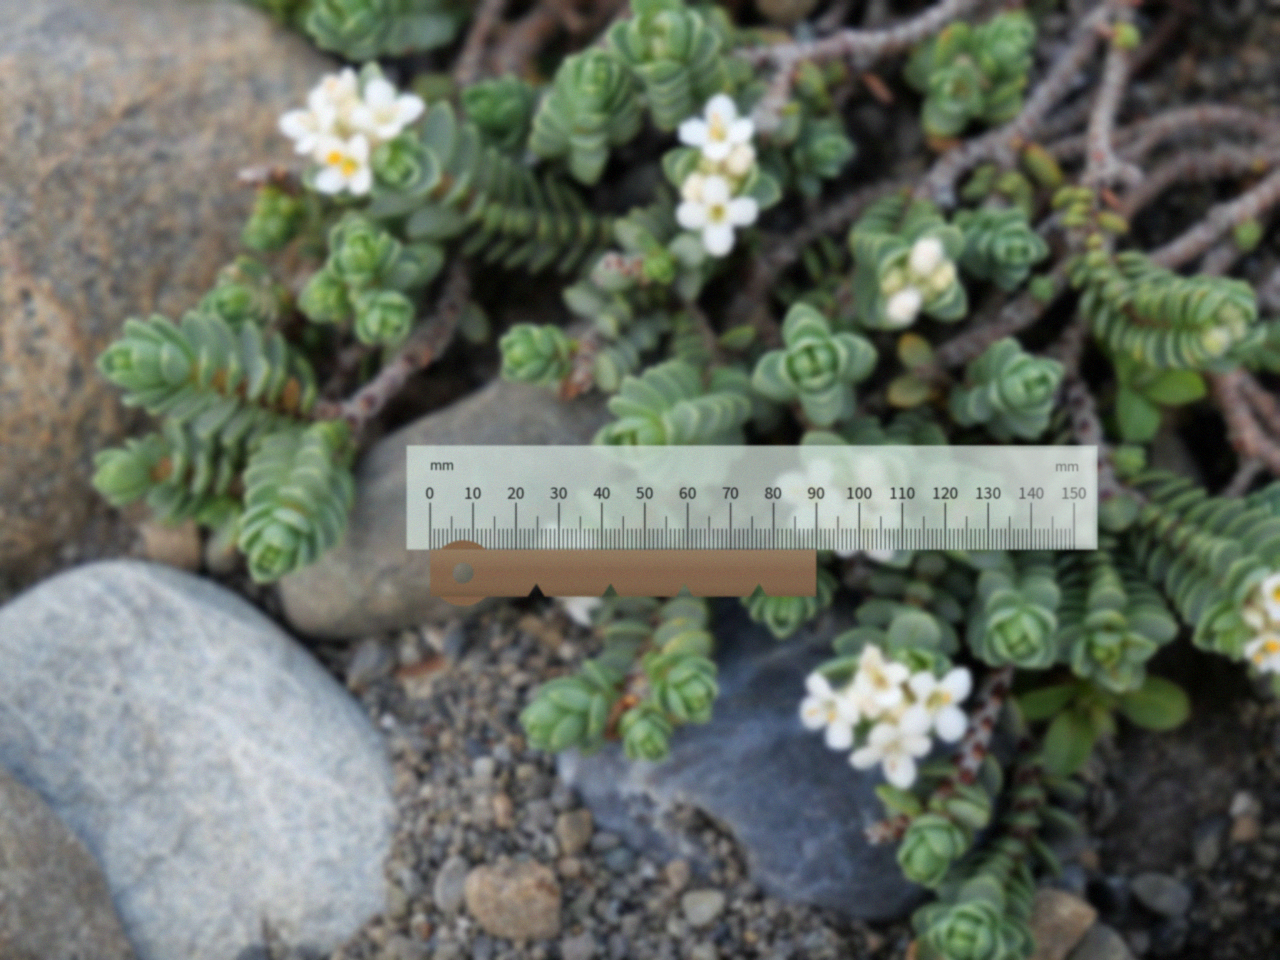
90 mm
